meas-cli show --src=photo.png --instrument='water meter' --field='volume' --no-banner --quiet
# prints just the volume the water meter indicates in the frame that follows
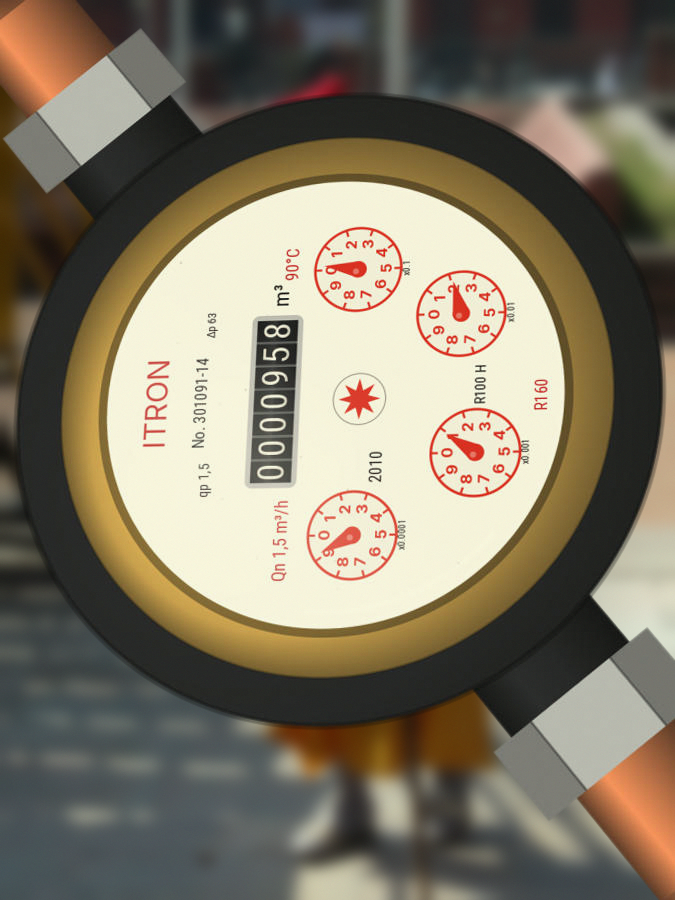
958.0209 m³
